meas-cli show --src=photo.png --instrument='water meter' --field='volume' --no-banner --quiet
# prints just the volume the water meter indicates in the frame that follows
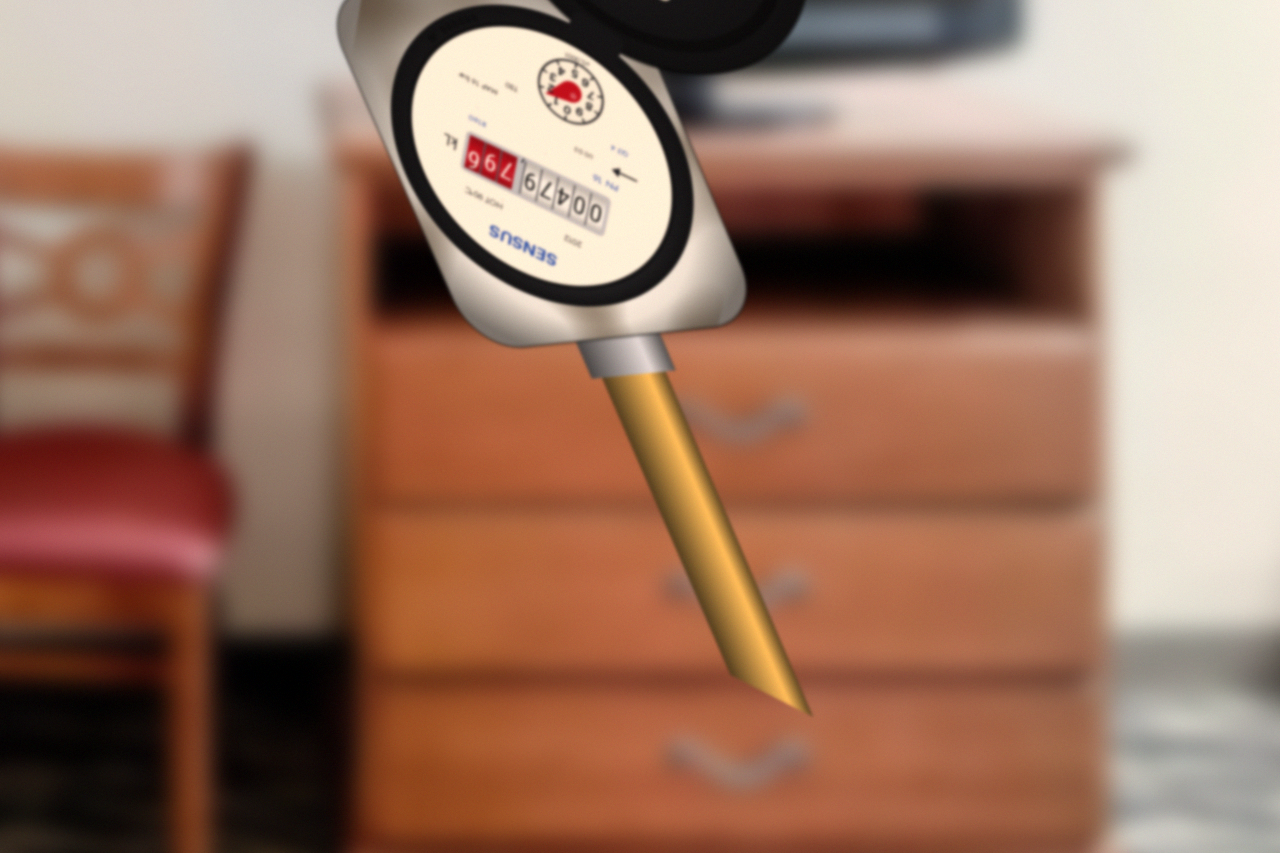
479.7961 kL
